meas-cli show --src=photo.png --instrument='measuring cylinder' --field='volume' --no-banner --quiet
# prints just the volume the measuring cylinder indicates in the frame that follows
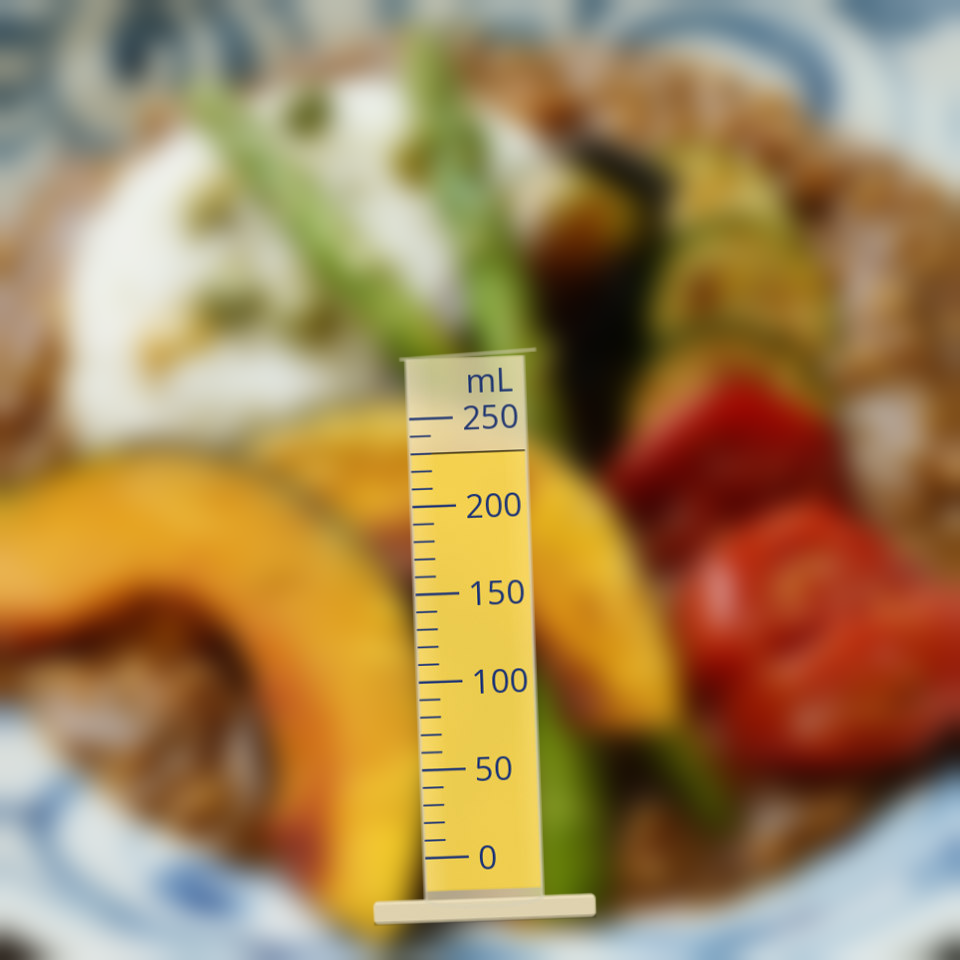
230 mL
